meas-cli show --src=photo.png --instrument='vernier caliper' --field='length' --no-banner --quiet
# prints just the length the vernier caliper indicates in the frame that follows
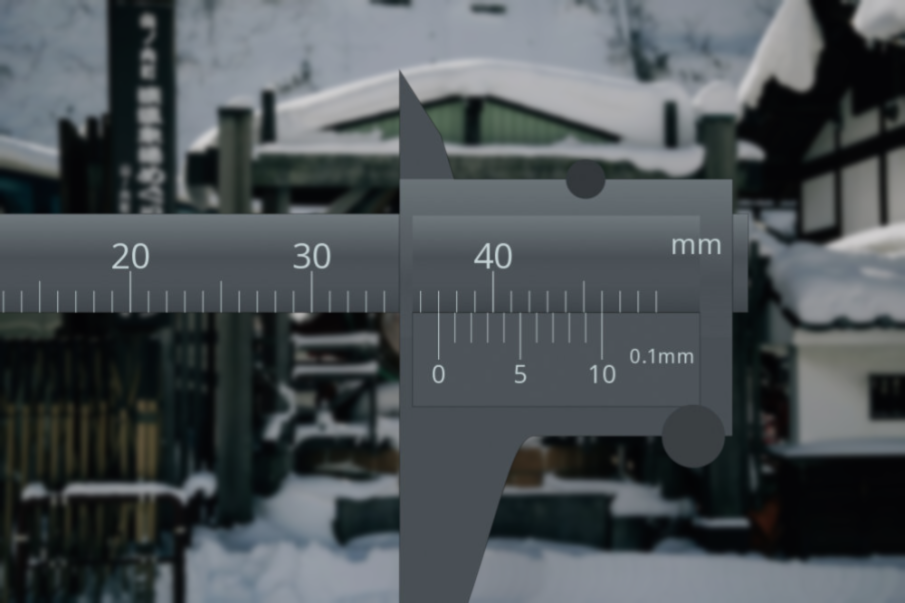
37.0 mm
